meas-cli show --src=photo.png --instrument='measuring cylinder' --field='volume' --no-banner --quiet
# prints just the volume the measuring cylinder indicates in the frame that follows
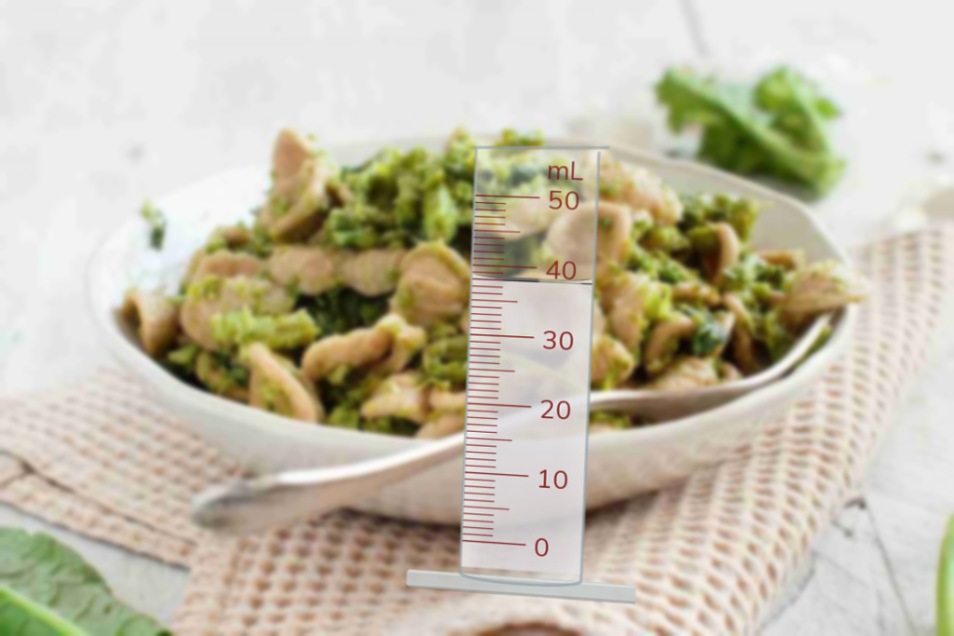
38 mL
